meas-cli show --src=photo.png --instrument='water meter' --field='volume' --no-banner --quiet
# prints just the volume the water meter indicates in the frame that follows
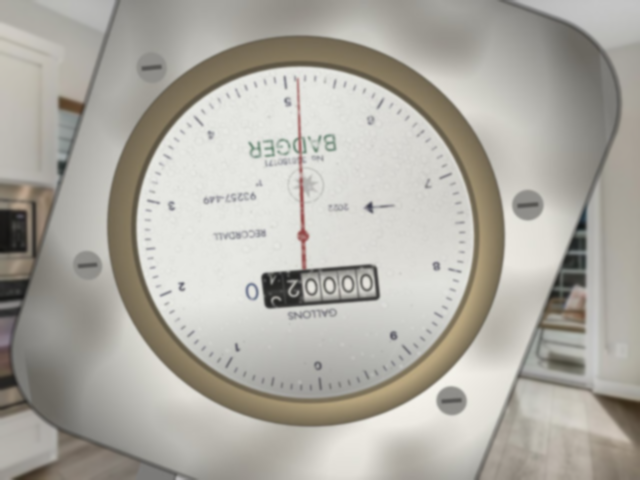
235.1 gal
